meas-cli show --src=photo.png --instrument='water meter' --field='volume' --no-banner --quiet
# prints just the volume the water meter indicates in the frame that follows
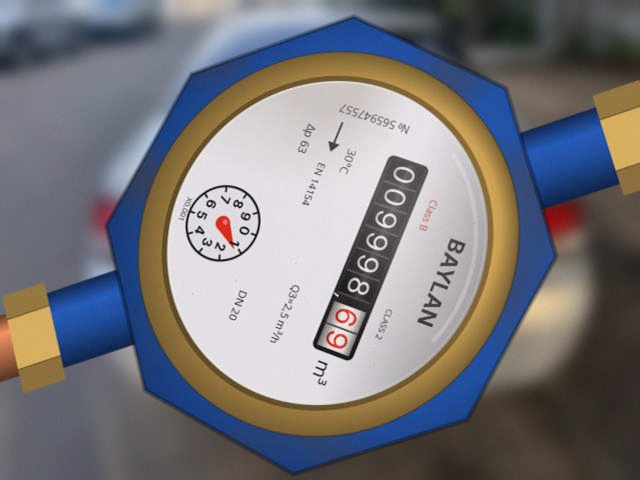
9998.691 m³
